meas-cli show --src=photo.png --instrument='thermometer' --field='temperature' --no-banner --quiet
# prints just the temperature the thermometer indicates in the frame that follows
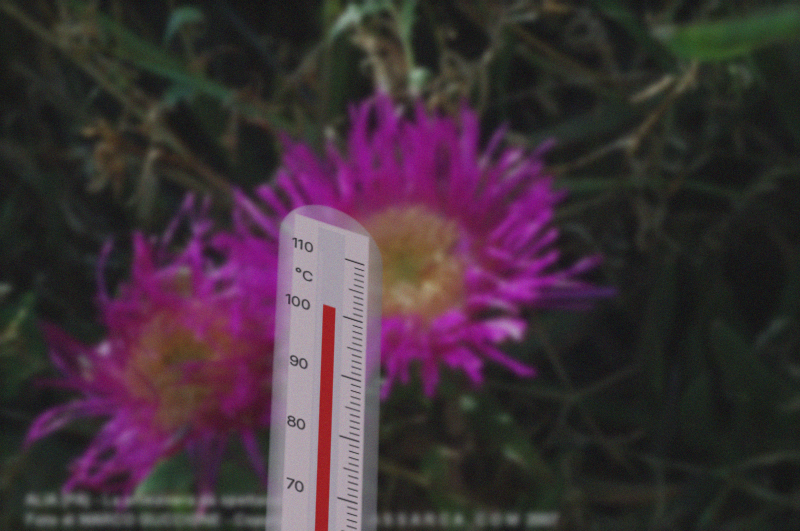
101 °C
